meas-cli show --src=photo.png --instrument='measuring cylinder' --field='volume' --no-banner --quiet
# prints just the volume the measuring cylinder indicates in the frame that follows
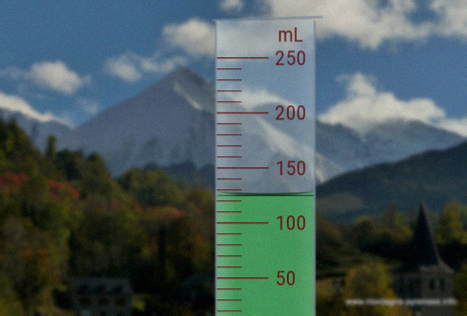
125 mL
